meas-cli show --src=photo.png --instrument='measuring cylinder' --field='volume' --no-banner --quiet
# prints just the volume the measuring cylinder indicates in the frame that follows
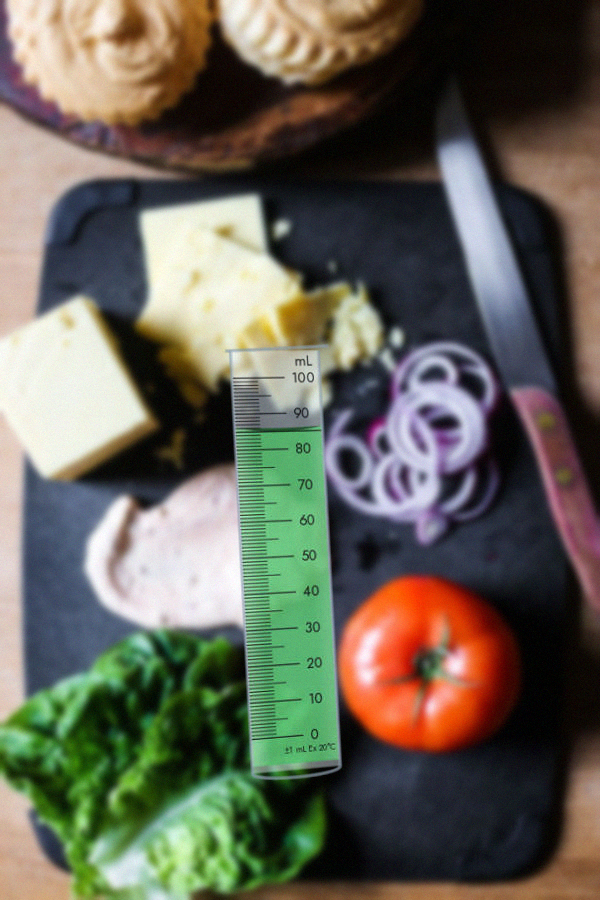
85 mL
